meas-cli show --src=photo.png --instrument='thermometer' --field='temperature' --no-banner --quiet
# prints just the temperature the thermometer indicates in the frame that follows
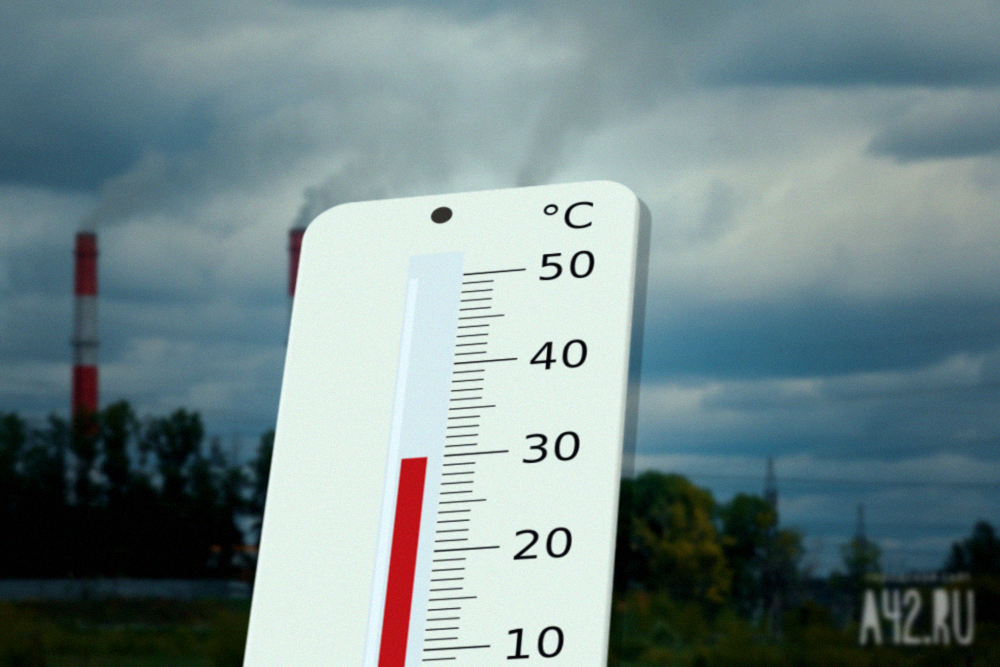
30 °C
